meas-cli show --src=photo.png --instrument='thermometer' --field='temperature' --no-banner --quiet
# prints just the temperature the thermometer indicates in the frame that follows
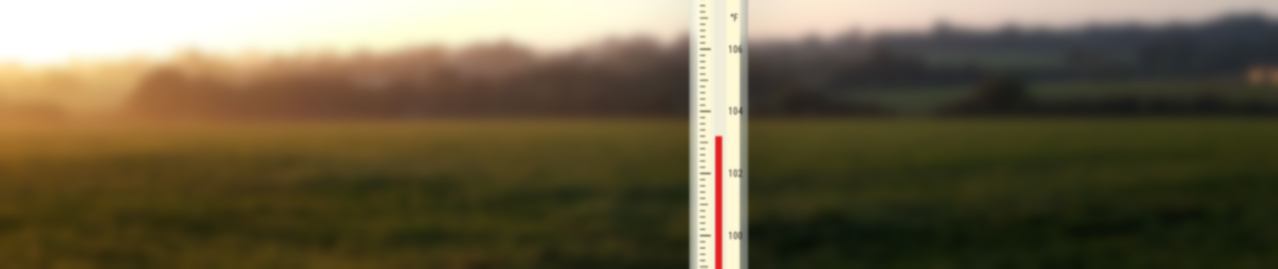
103.2 °F
